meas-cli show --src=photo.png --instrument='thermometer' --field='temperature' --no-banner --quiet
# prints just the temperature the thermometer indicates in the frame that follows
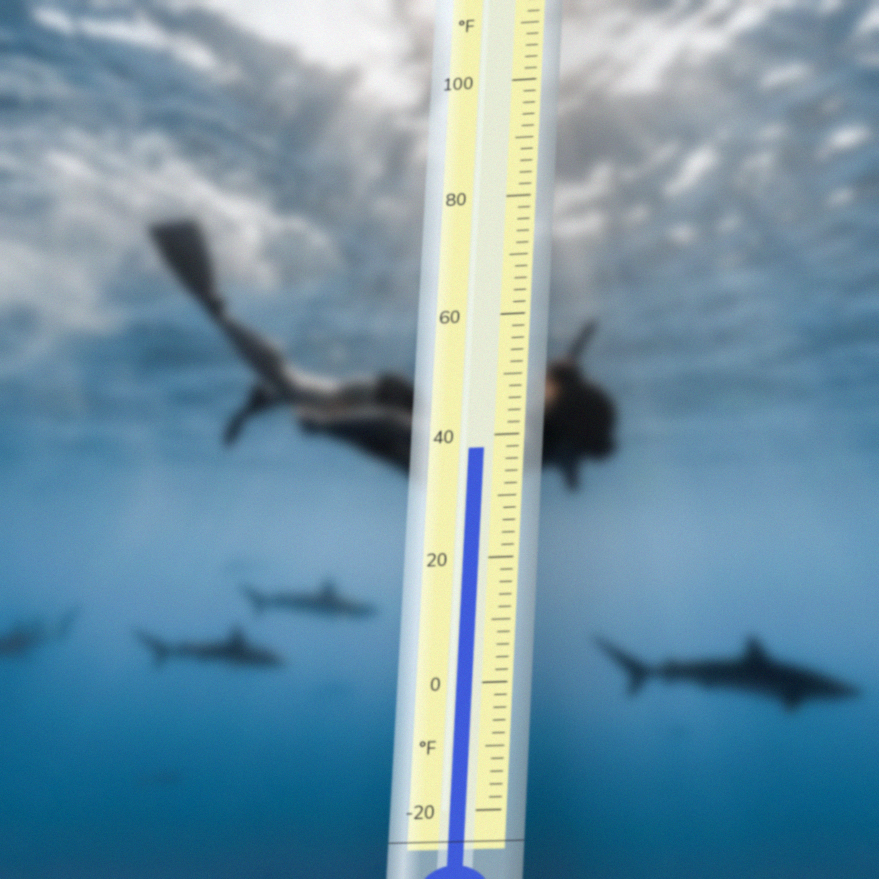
38 °F
